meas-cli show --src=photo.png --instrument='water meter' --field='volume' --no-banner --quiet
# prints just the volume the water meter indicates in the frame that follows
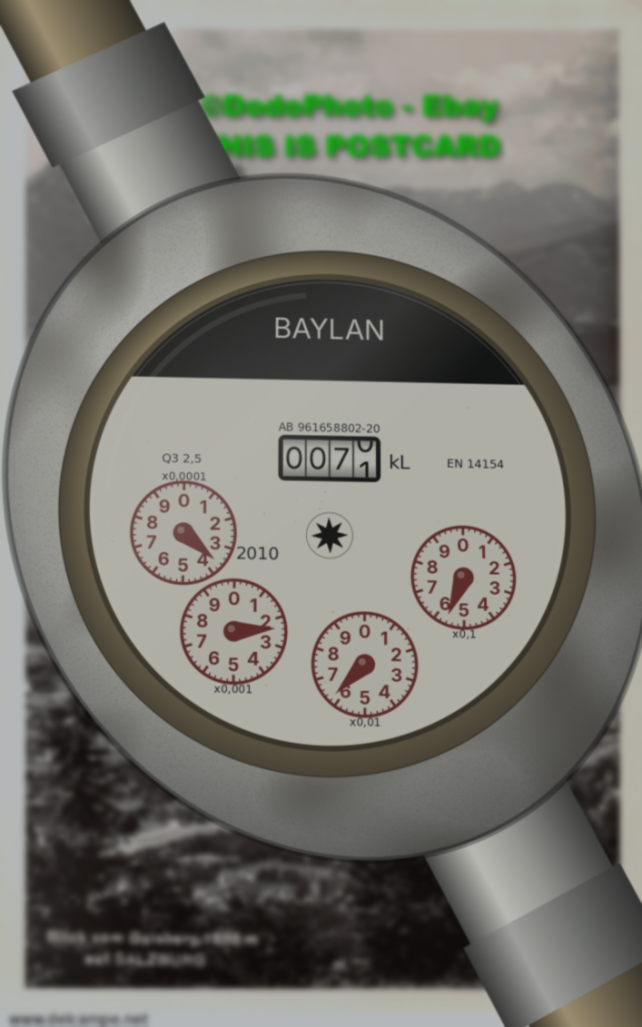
70.5623 kL
